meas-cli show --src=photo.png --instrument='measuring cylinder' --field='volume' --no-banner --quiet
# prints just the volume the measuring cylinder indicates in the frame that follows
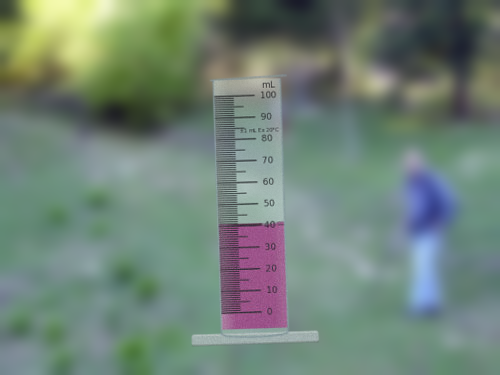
40 mL
